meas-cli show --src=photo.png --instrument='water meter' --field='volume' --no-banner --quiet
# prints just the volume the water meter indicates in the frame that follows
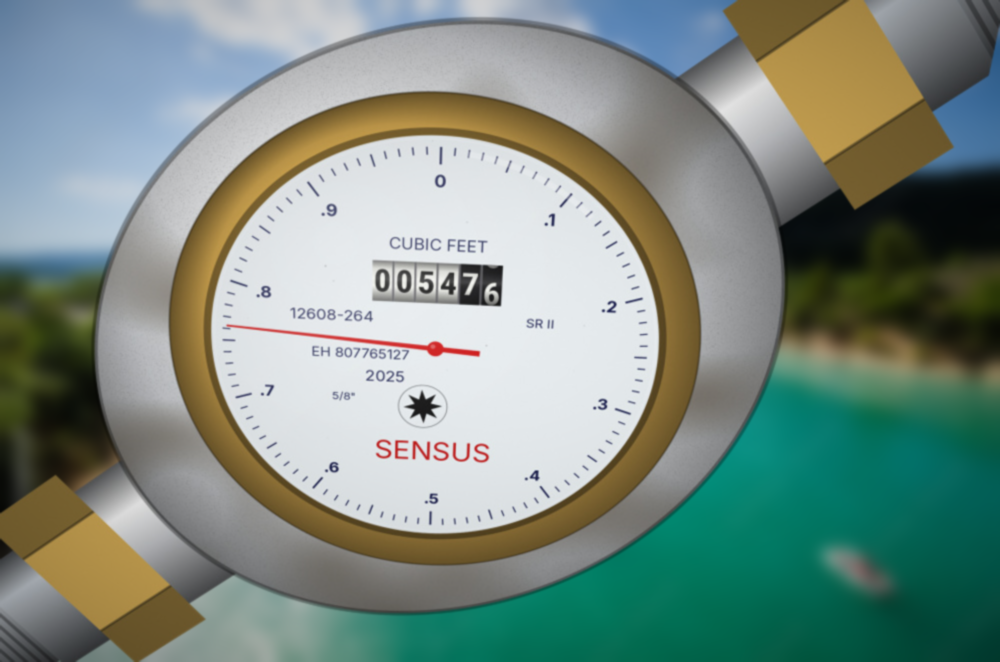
5475.76 ft³
